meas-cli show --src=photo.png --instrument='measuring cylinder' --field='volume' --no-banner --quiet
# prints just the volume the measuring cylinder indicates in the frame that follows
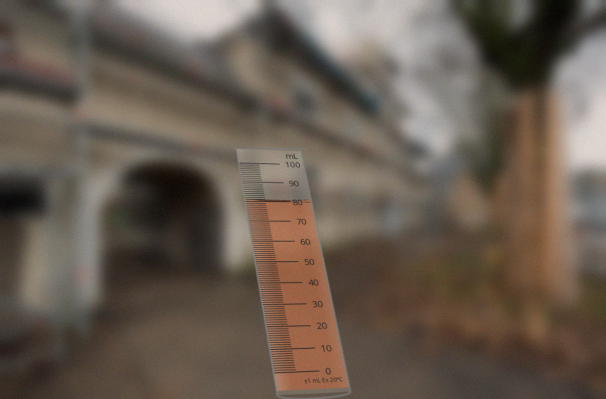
80 mL
